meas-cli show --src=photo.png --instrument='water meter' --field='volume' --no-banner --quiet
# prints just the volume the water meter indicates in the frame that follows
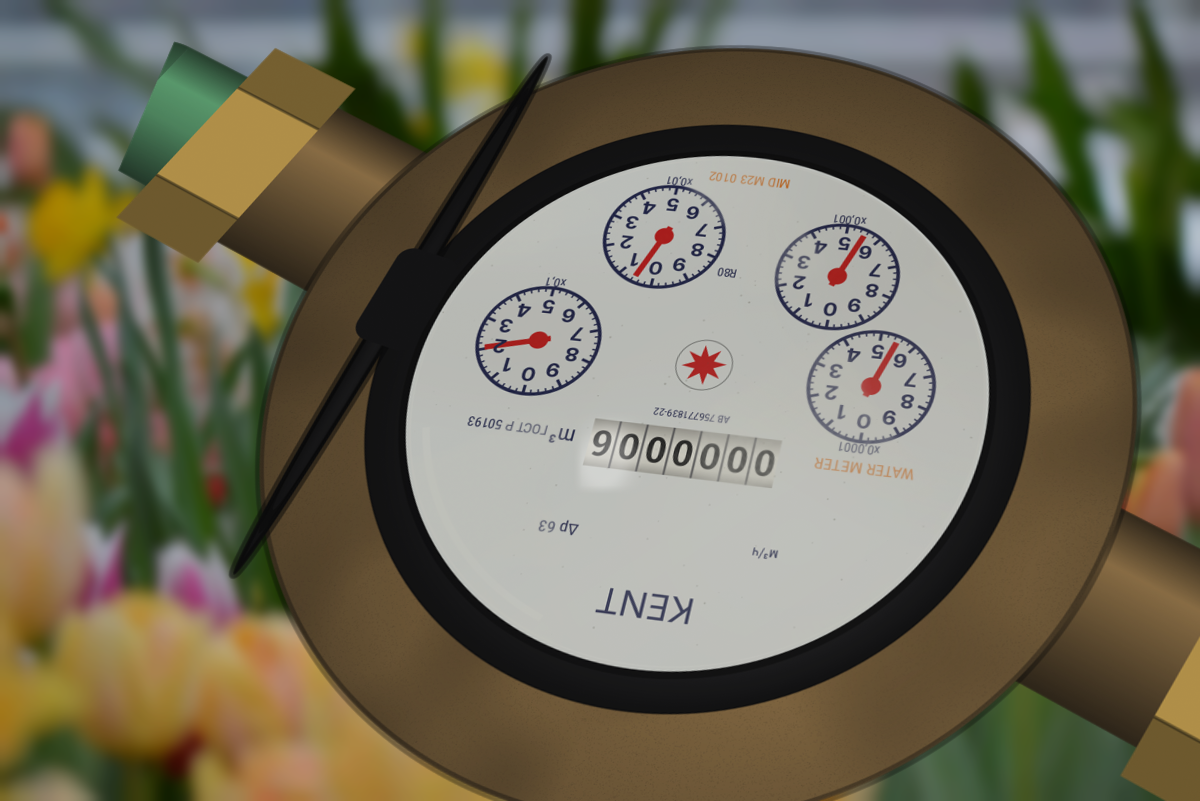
6.2055 m³
